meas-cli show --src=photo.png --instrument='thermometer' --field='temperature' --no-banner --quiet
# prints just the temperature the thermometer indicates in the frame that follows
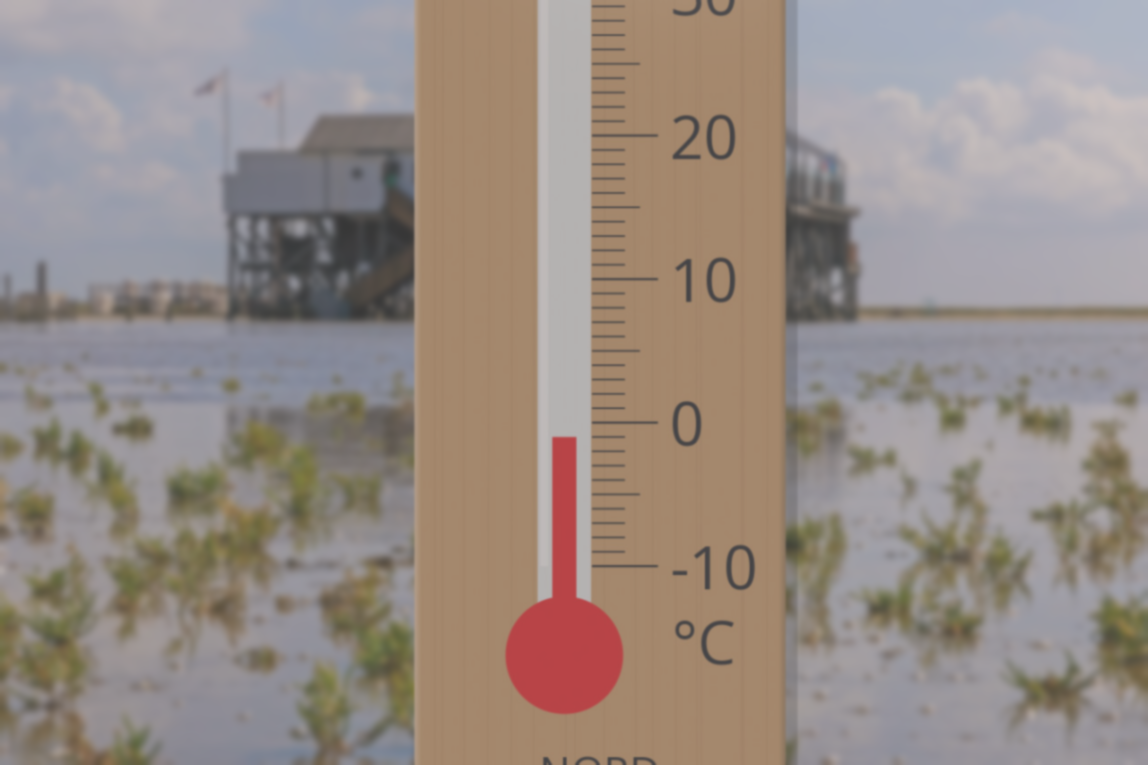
-1 °C
